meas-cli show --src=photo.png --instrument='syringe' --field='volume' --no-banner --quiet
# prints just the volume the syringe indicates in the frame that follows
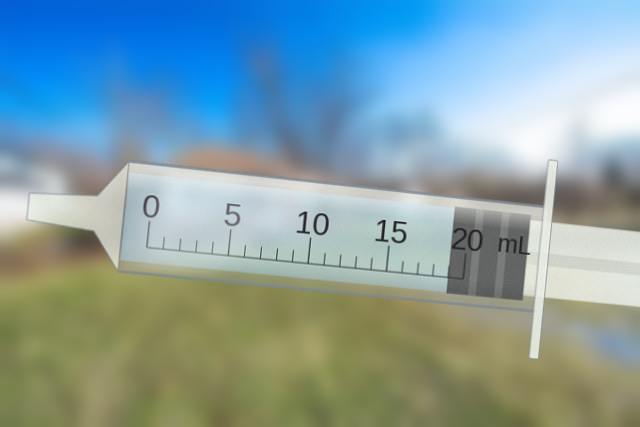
19 mL
